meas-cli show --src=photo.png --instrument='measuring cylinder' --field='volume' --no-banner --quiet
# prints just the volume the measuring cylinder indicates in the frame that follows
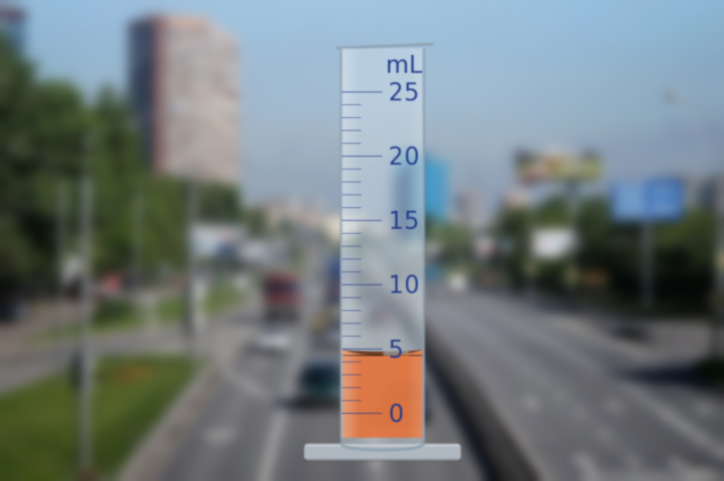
4.5 mL
